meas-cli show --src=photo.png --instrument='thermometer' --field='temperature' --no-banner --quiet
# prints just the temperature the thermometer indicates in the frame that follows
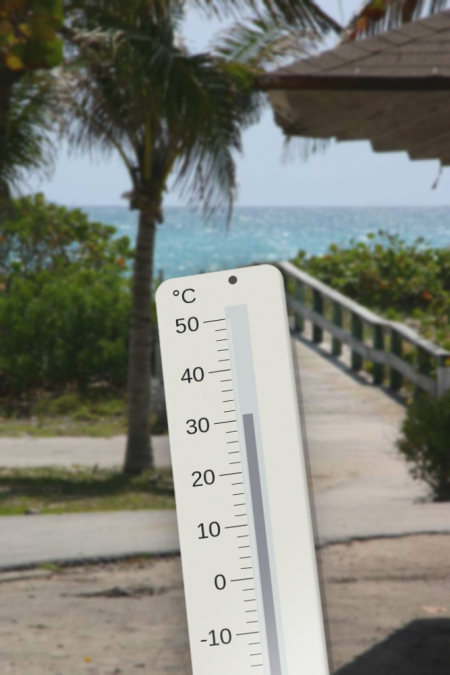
31 °C
